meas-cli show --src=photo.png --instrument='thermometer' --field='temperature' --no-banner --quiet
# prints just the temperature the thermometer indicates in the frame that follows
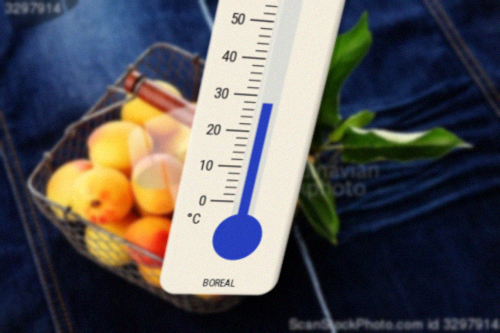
28 °C
